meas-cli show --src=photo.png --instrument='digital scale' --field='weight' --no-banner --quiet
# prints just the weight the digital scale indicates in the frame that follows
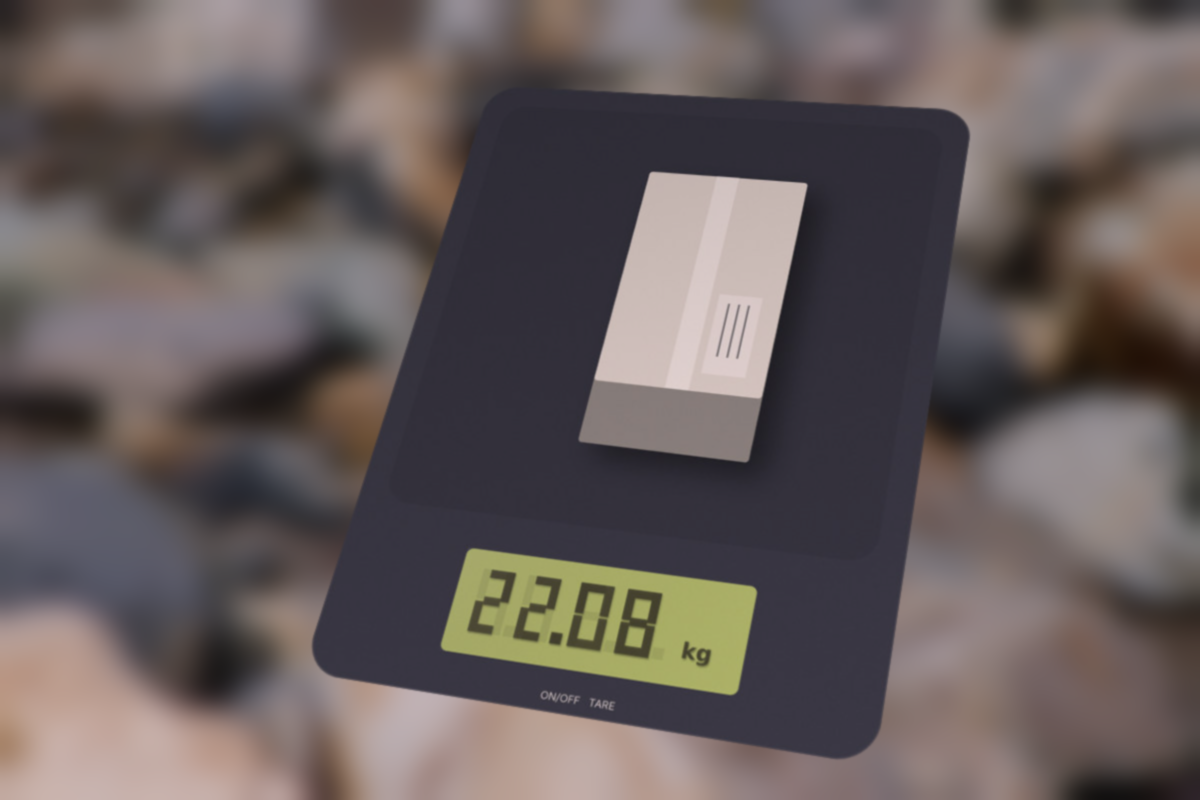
22.08 kg
